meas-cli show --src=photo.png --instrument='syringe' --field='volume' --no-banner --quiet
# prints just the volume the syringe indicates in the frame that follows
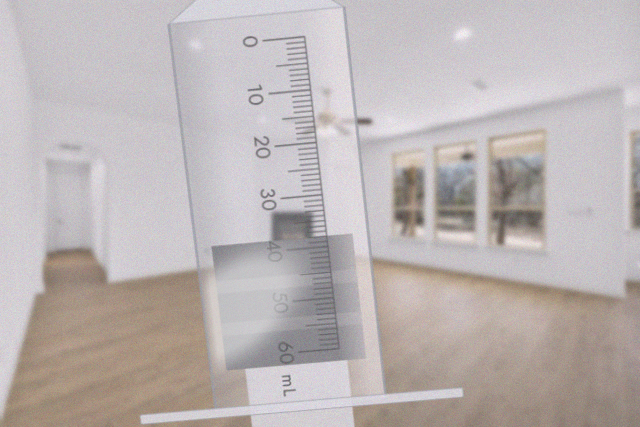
38 mL
